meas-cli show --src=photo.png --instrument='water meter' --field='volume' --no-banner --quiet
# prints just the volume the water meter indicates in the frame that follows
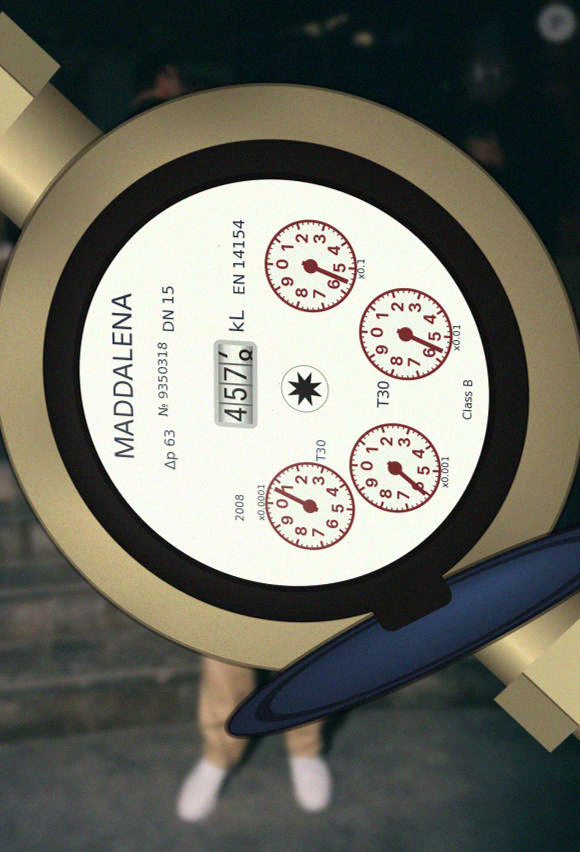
4577.5560 kL
